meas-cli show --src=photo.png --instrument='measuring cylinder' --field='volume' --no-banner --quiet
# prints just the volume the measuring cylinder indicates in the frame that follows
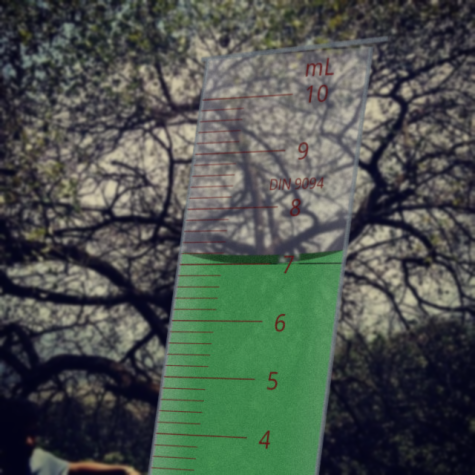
7 mL
